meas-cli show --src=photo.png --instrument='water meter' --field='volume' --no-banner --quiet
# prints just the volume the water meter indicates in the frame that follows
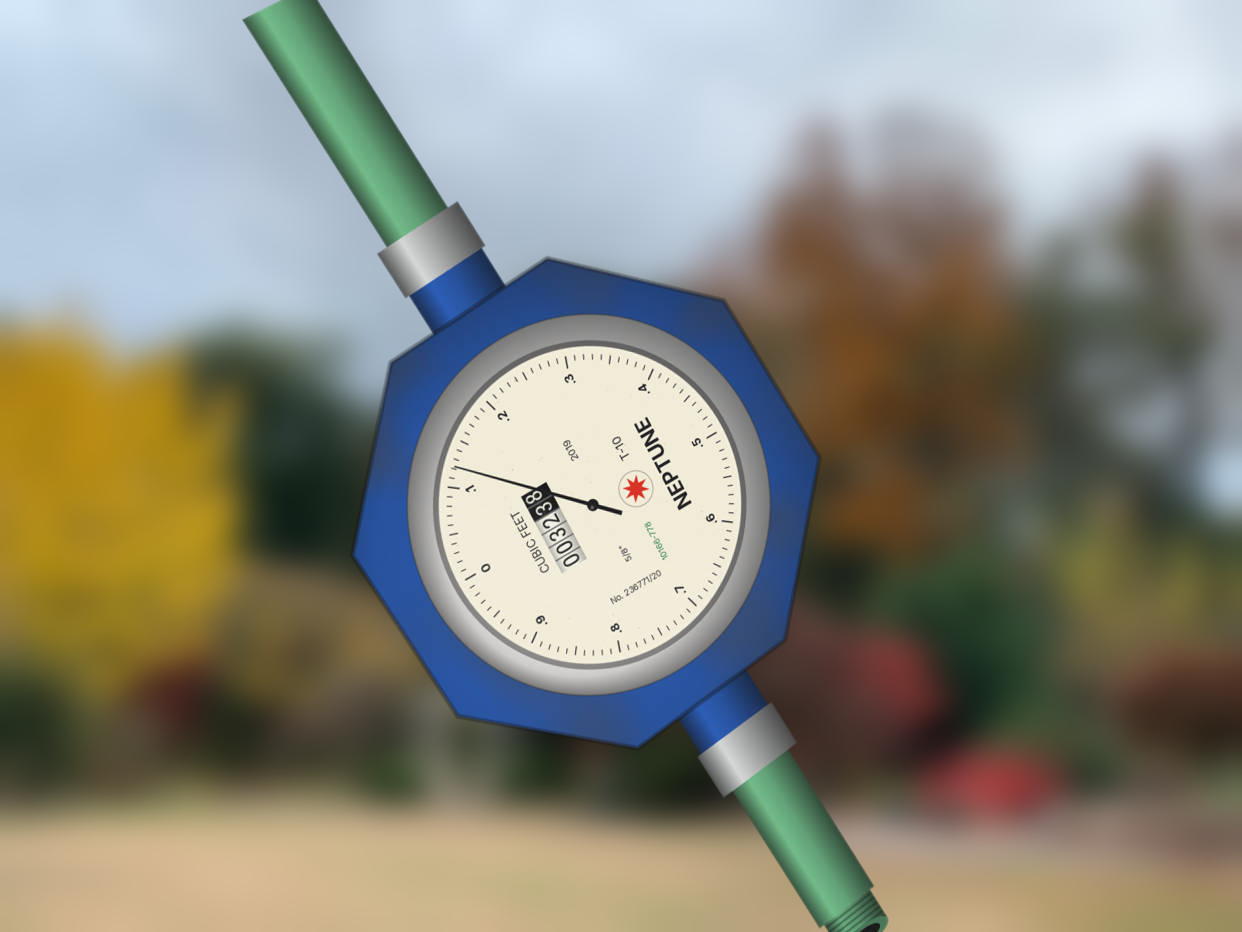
3238.12 ft³
